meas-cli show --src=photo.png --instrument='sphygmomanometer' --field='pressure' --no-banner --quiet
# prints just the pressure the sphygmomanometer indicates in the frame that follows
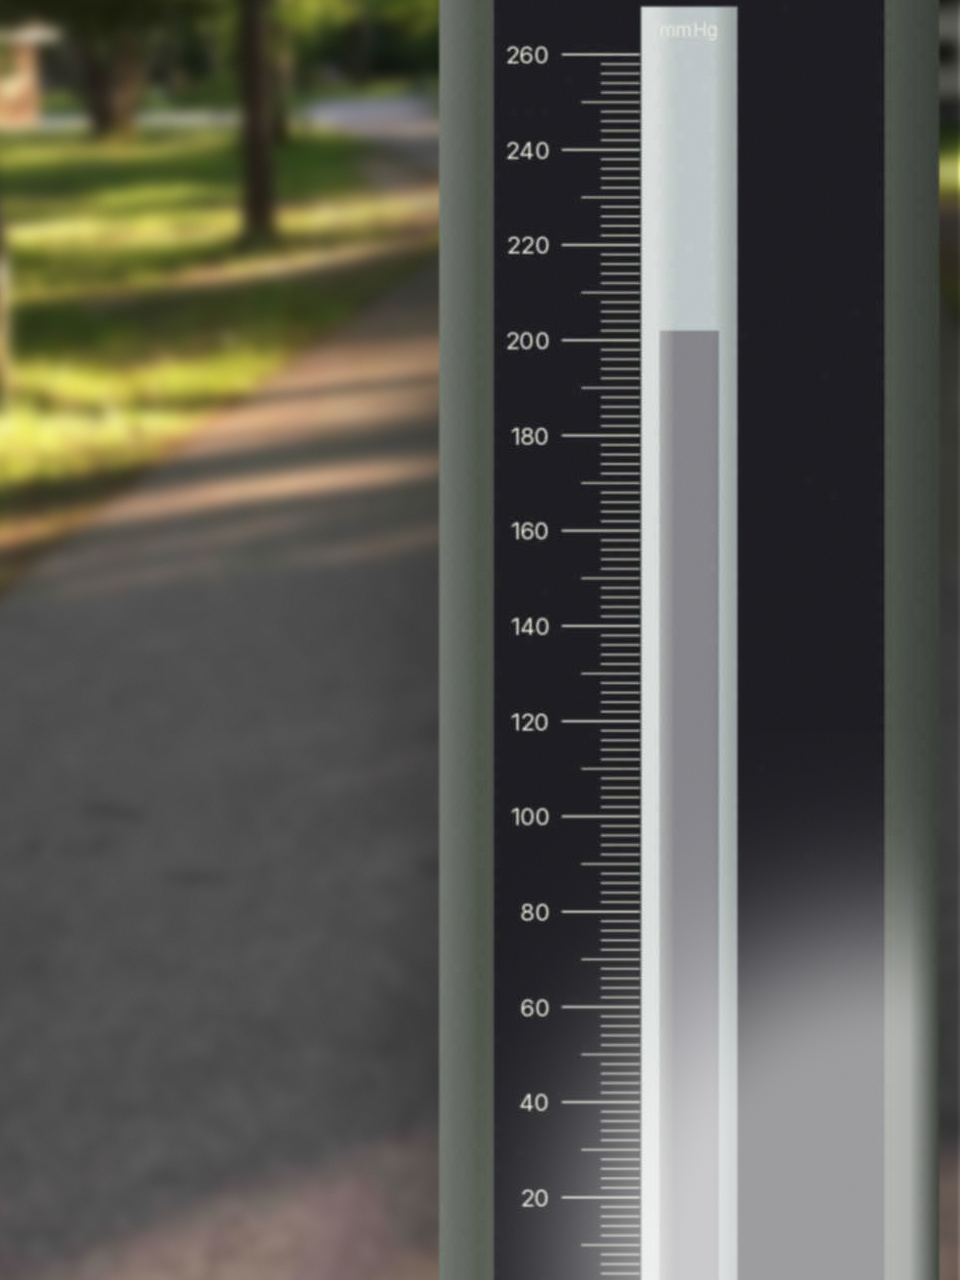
202 mmHg
